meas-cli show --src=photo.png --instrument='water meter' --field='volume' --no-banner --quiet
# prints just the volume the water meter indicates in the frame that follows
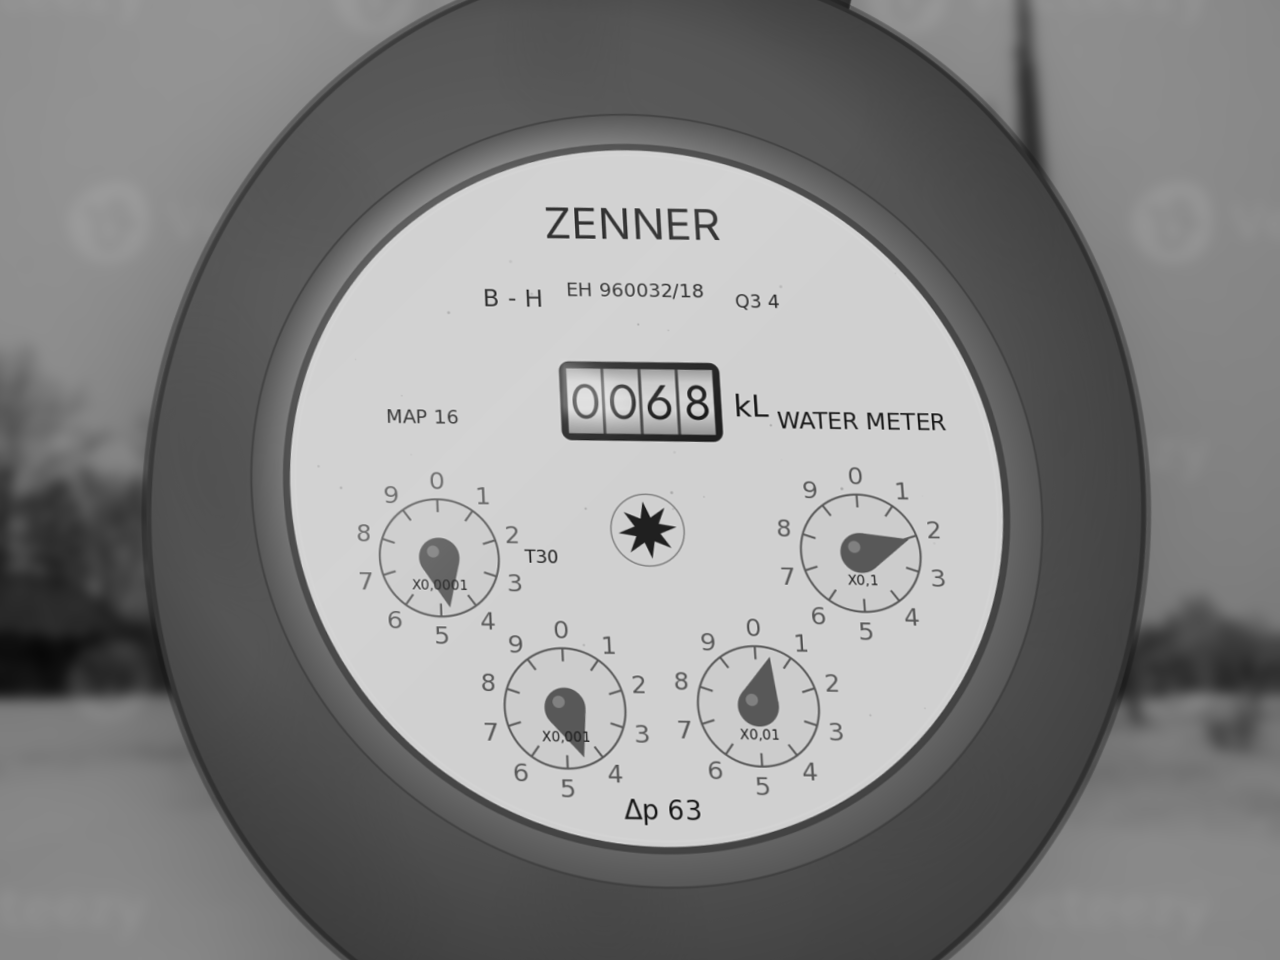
68.2044 kL
